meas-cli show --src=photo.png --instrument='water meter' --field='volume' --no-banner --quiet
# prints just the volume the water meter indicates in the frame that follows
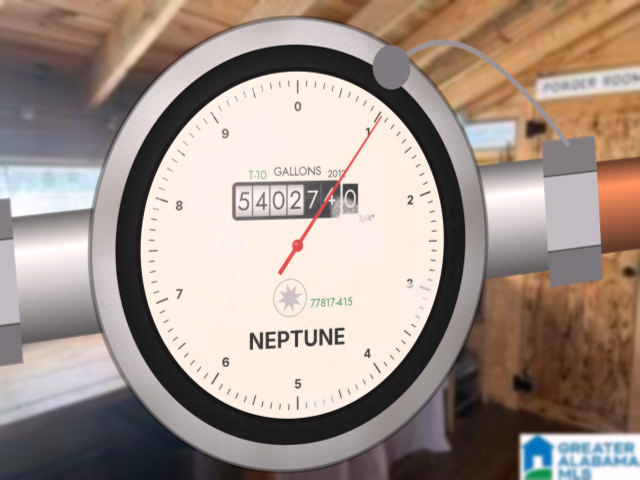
5402741.0 gal
